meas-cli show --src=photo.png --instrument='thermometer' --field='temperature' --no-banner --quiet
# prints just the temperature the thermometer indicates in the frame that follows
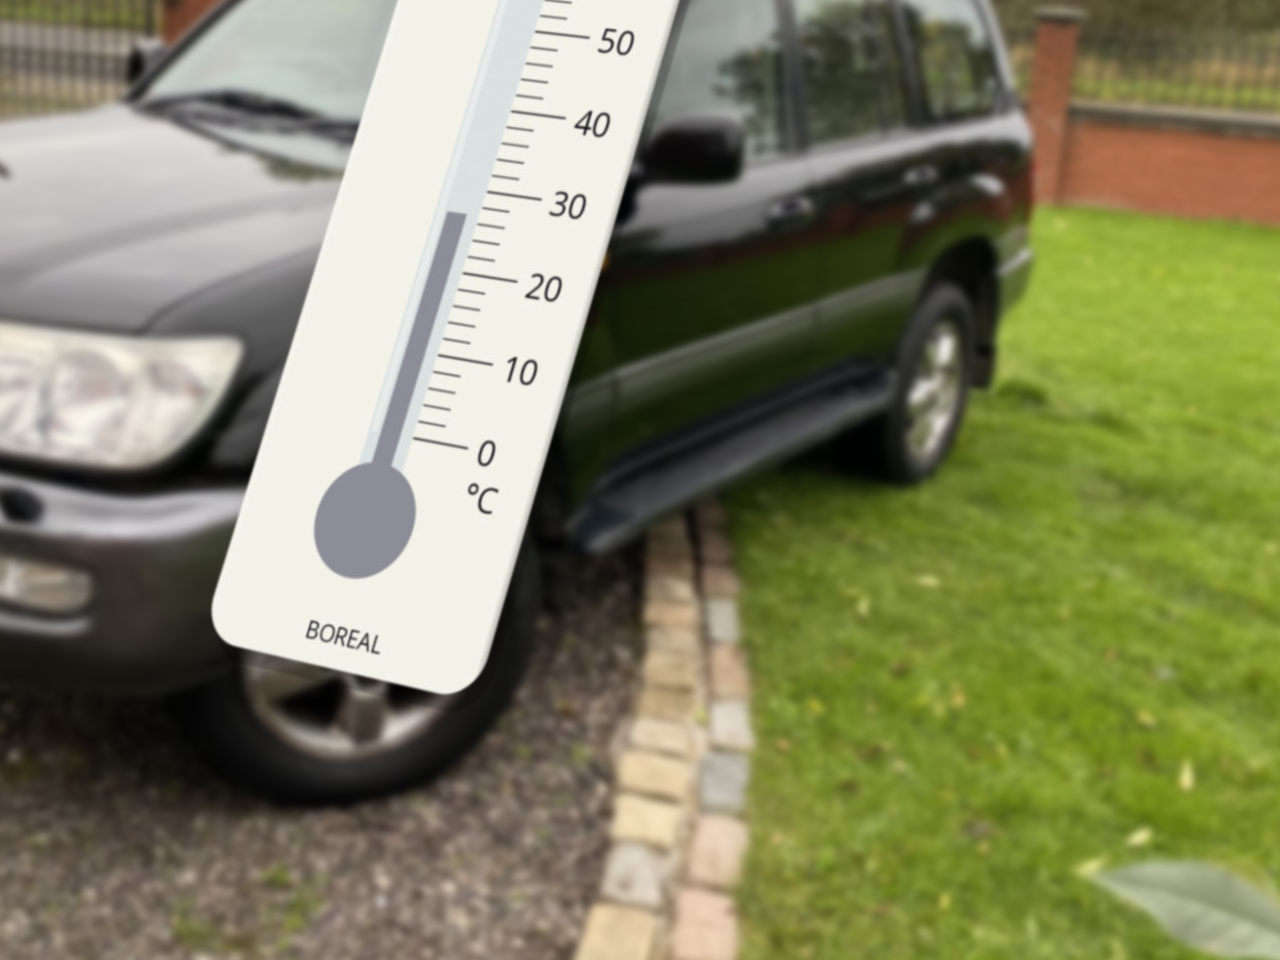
27 °C
